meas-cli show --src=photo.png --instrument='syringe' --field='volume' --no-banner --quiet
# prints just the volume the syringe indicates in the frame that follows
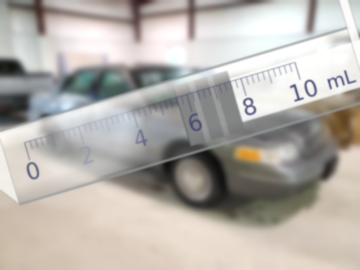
5.6 mL
